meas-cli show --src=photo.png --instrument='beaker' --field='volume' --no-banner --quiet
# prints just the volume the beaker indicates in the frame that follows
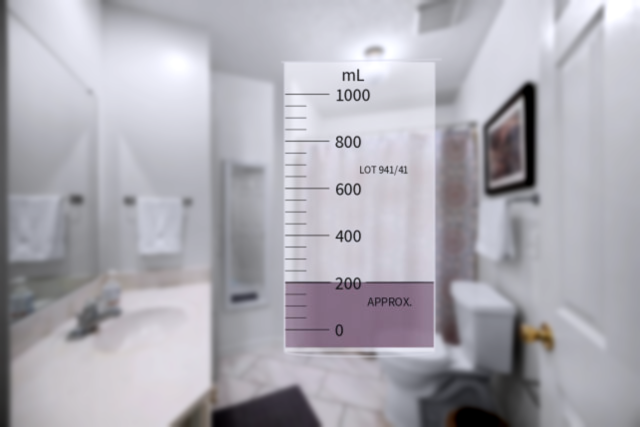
200 mL
